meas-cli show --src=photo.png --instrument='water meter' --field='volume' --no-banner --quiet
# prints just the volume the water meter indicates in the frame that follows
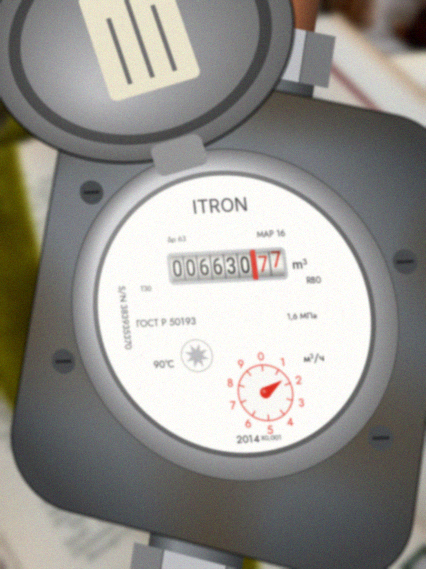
6630.771 m³
